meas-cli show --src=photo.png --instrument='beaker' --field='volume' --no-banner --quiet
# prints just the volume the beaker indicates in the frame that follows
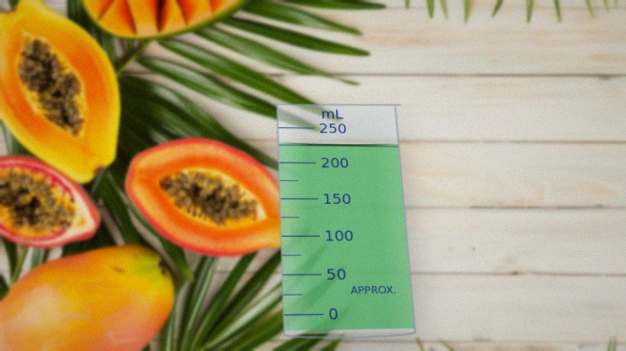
225 mL
